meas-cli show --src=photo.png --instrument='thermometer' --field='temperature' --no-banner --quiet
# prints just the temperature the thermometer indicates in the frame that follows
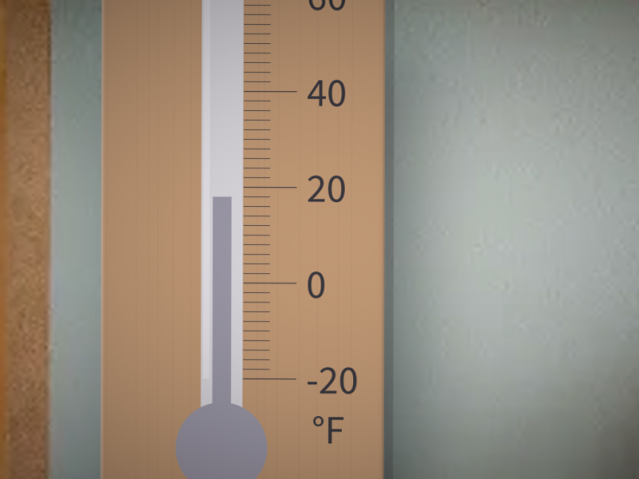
18 °F
